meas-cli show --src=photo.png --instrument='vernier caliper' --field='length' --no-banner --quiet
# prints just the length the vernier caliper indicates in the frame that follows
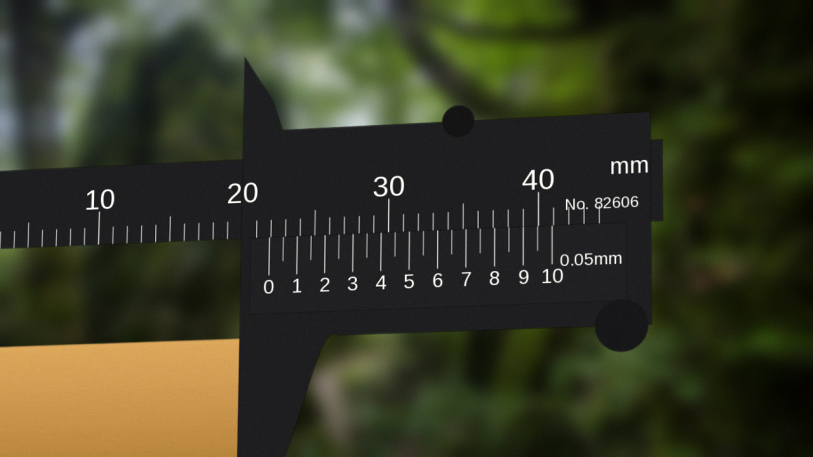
21.9 mm
